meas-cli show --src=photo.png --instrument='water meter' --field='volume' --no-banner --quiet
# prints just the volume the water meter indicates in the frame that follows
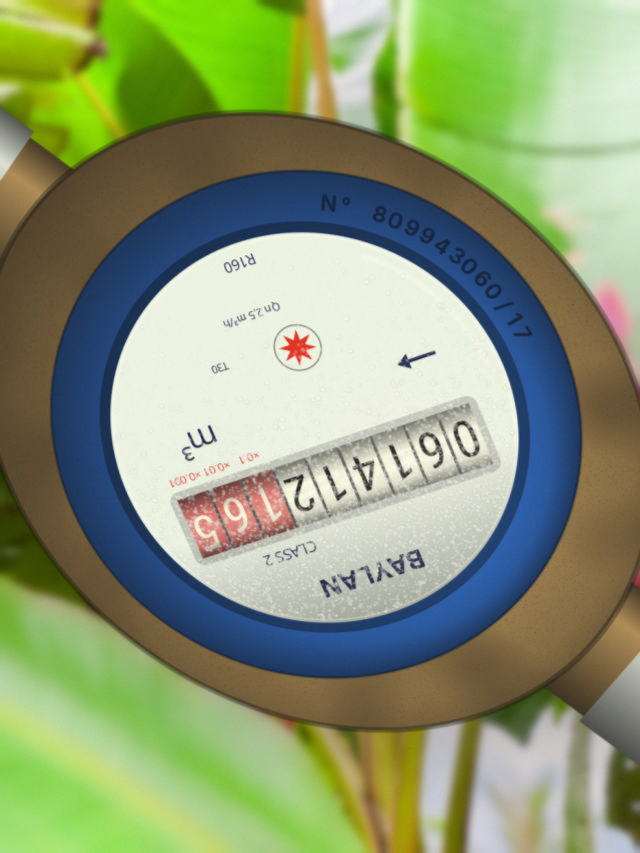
61412.165 m³
